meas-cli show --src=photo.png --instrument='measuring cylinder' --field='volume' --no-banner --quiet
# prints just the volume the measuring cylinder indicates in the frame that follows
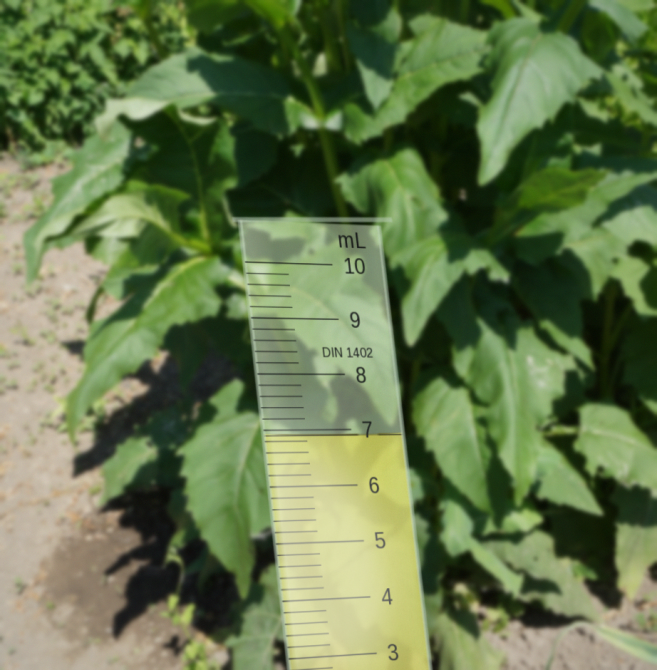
6.9 mL
